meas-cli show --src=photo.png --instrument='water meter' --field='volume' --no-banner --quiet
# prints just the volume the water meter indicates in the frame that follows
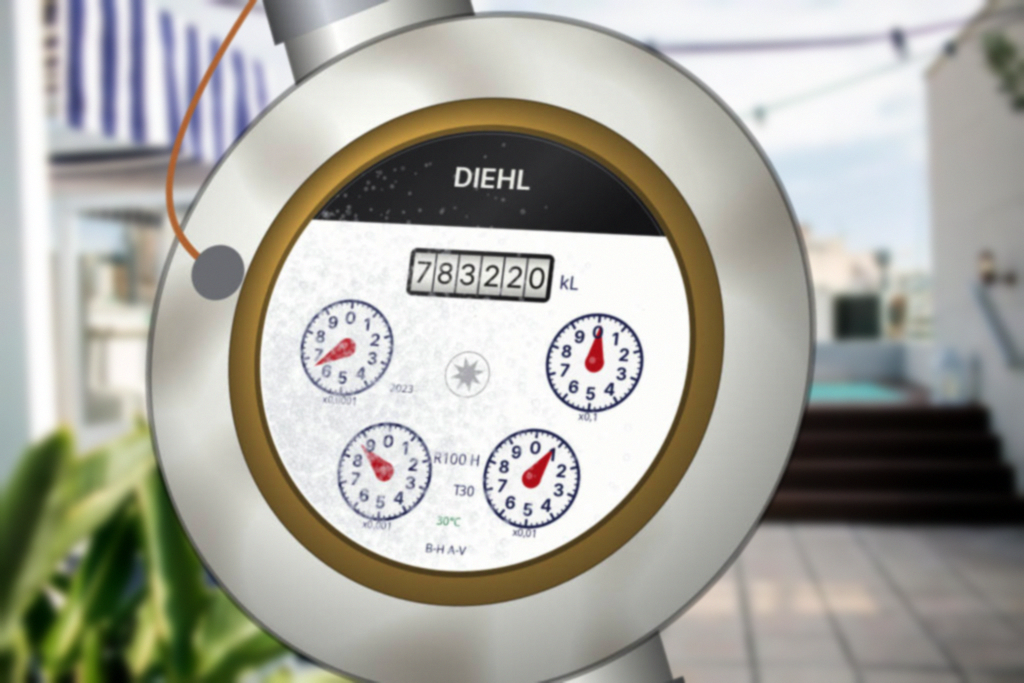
783220.0086 kL
